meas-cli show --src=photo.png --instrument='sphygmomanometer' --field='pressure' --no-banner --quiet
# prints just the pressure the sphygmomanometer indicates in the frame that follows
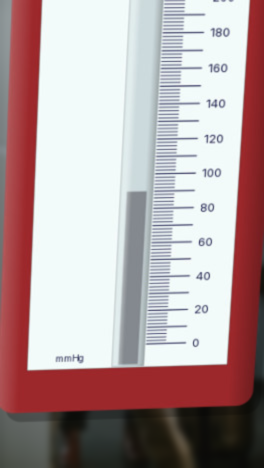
90 mmHg
